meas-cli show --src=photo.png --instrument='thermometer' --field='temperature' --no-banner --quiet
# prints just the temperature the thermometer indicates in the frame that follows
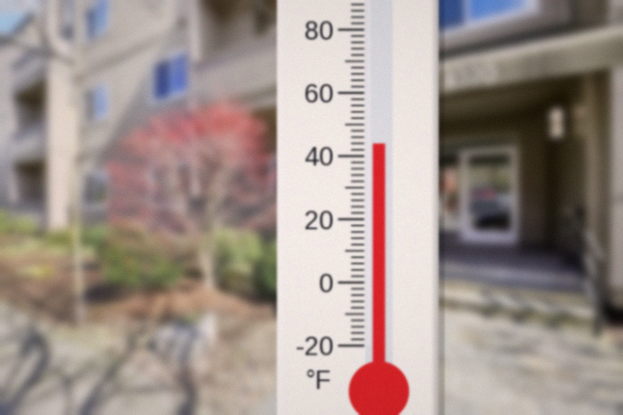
44 °F
